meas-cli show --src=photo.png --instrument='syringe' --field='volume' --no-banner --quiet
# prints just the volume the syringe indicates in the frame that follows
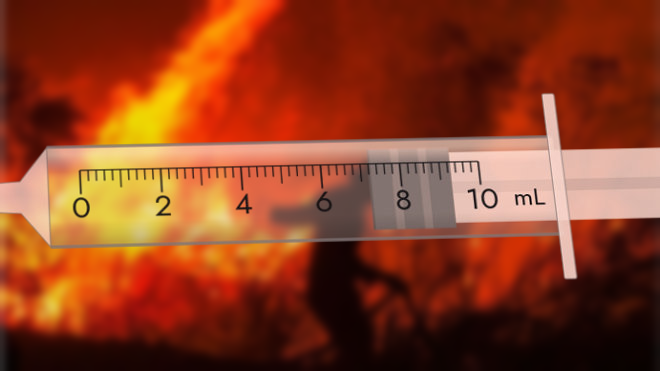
7.2 mL
